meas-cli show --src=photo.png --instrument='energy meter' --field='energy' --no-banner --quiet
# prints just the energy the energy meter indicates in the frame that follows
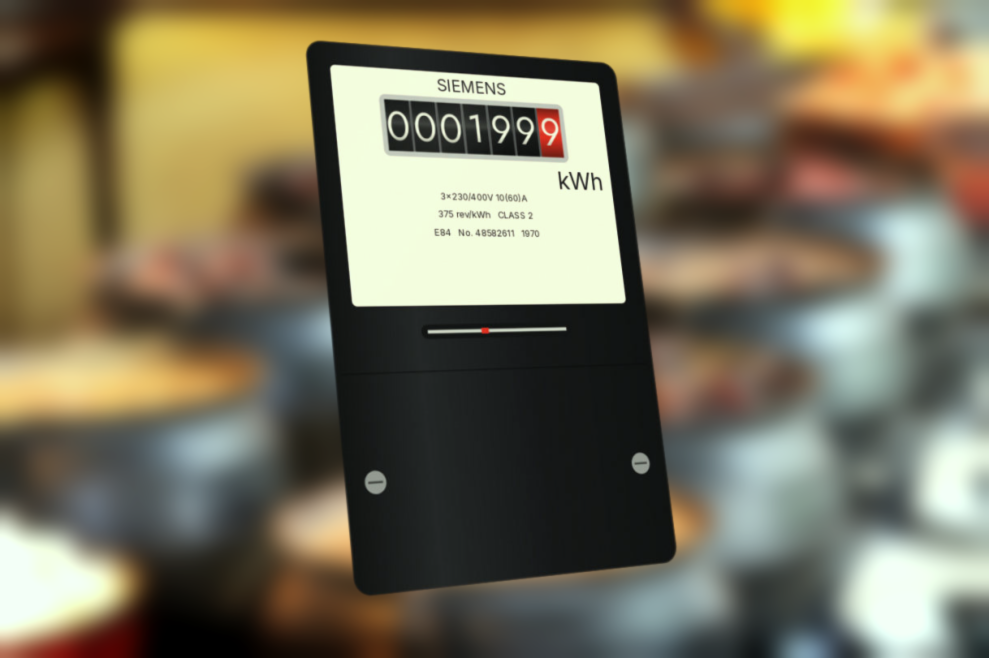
199.9 kWh
